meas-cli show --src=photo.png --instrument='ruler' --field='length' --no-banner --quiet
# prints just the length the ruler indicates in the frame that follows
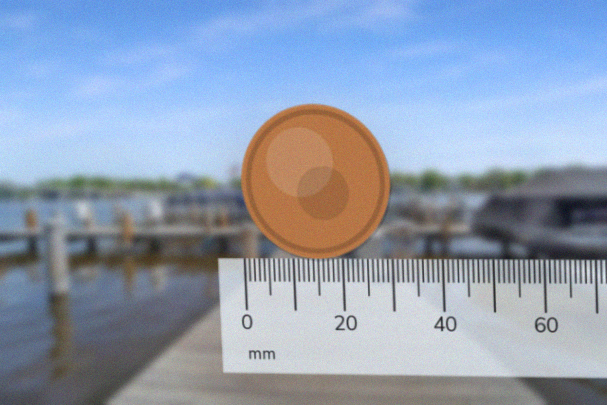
30 mm
